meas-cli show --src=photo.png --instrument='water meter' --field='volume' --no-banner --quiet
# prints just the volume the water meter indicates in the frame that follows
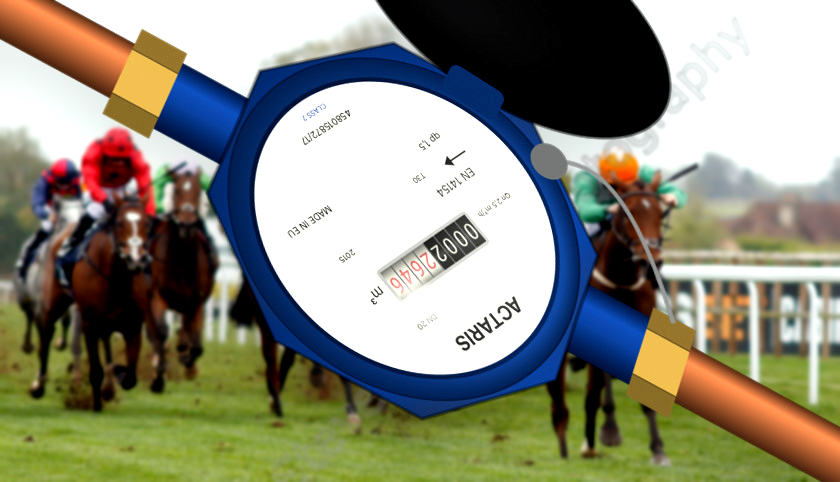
2.2646 m³
